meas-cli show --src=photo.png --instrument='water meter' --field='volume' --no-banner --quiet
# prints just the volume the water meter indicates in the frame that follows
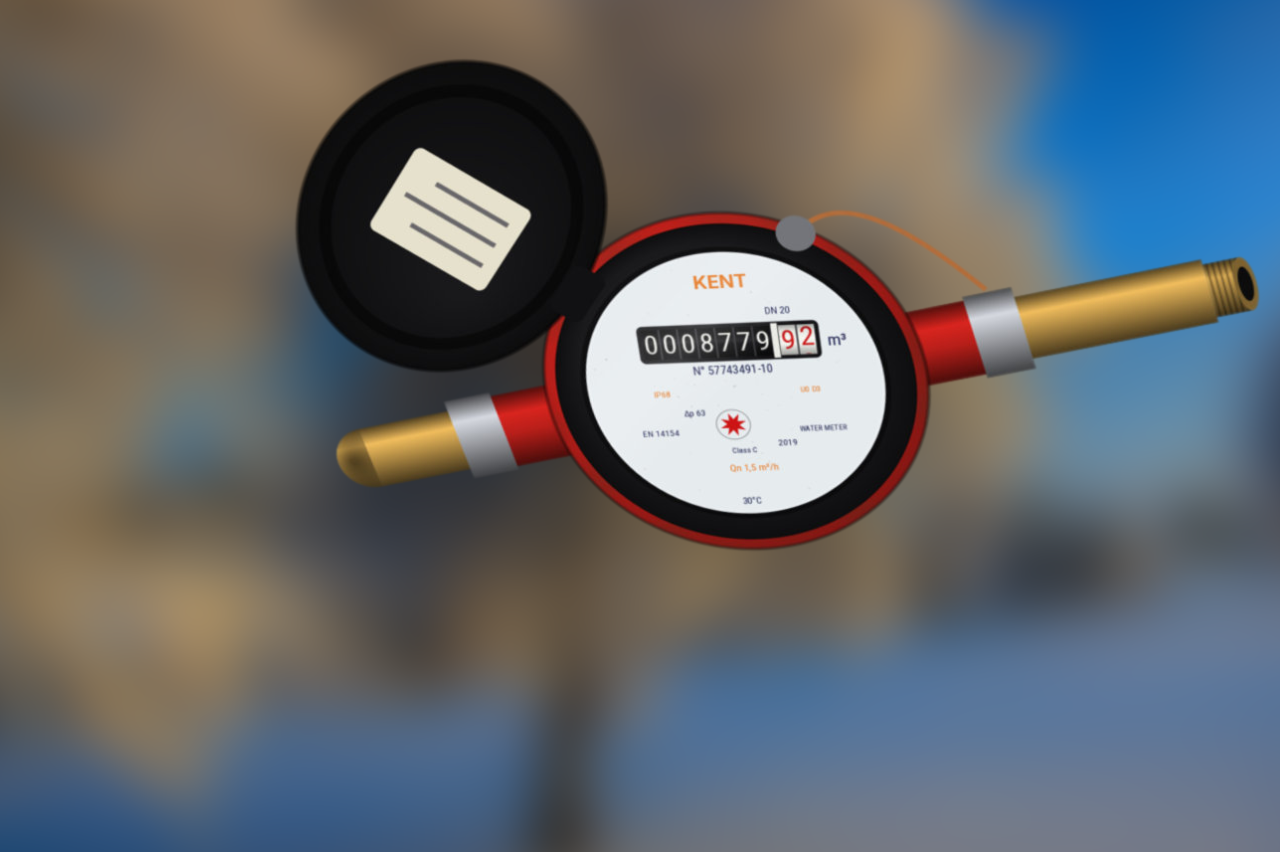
8779.92 m³
